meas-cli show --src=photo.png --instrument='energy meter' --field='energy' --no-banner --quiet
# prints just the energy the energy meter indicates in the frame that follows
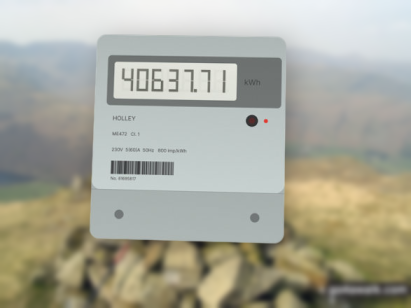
40637.71 kWh
